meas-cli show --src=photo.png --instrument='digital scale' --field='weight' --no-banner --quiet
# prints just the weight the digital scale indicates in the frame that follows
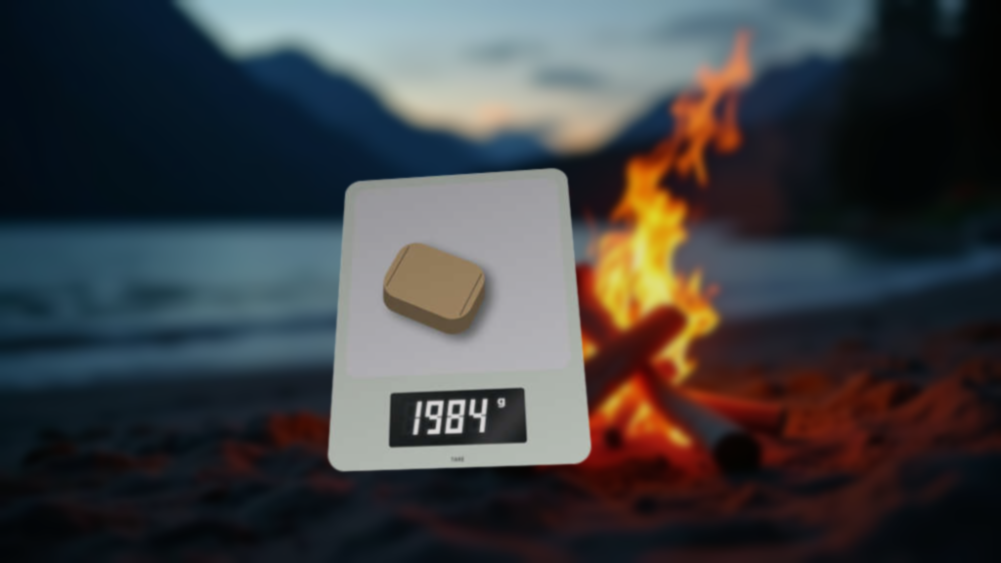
1984 g
